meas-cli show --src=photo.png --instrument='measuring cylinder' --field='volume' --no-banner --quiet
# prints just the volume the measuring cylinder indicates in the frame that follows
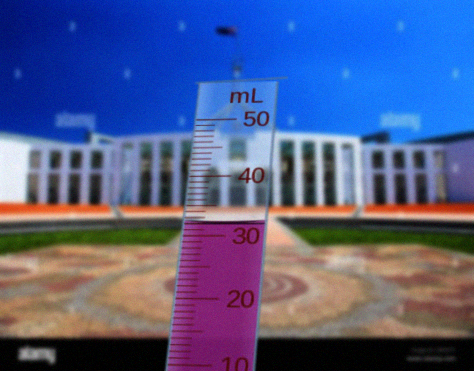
32 mL
